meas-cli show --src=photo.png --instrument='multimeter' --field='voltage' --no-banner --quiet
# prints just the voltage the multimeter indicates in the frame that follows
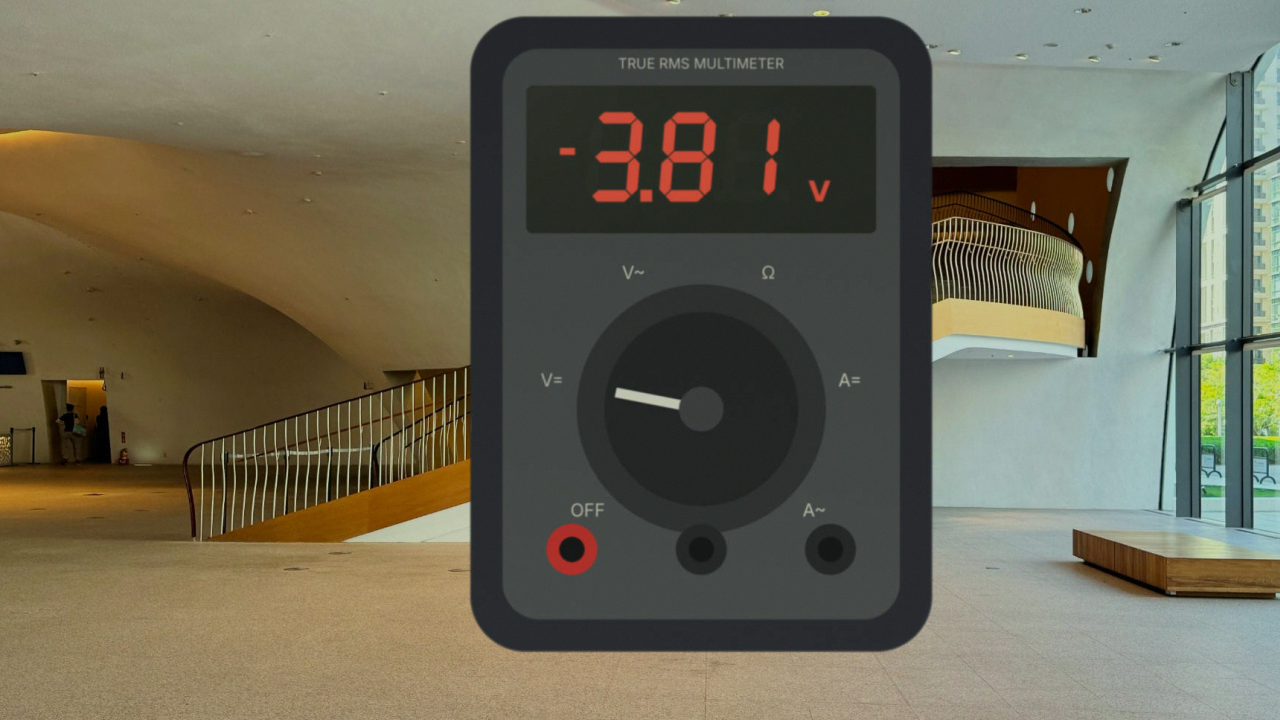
-3.81 V
